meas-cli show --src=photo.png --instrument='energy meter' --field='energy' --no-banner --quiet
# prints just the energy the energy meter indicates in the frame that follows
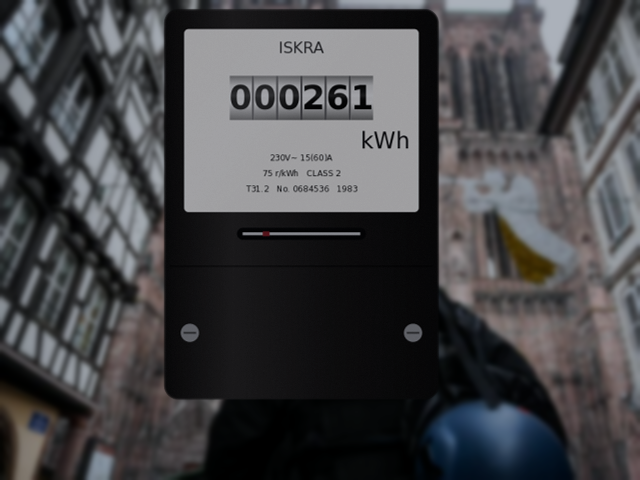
261 kWh
